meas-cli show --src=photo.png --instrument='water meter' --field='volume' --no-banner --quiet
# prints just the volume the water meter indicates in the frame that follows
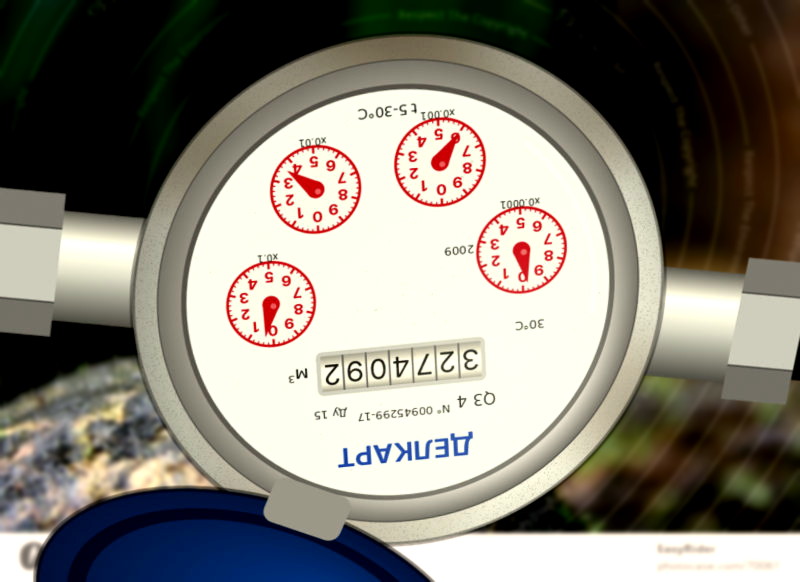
3274092.0359 m³
